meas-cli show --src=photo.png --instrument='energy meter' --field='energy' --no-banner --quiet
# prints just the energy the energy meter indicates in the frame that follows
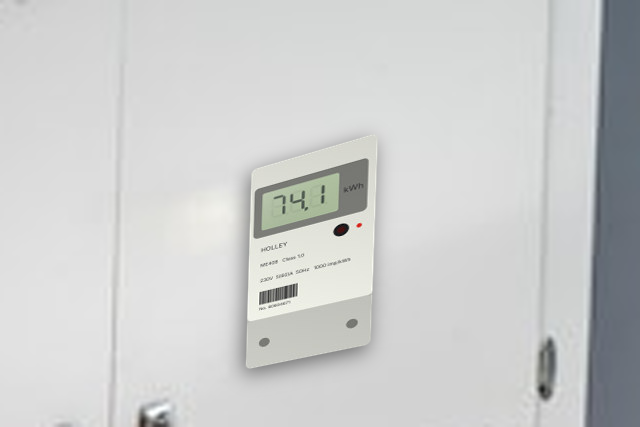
74.1 kWh
